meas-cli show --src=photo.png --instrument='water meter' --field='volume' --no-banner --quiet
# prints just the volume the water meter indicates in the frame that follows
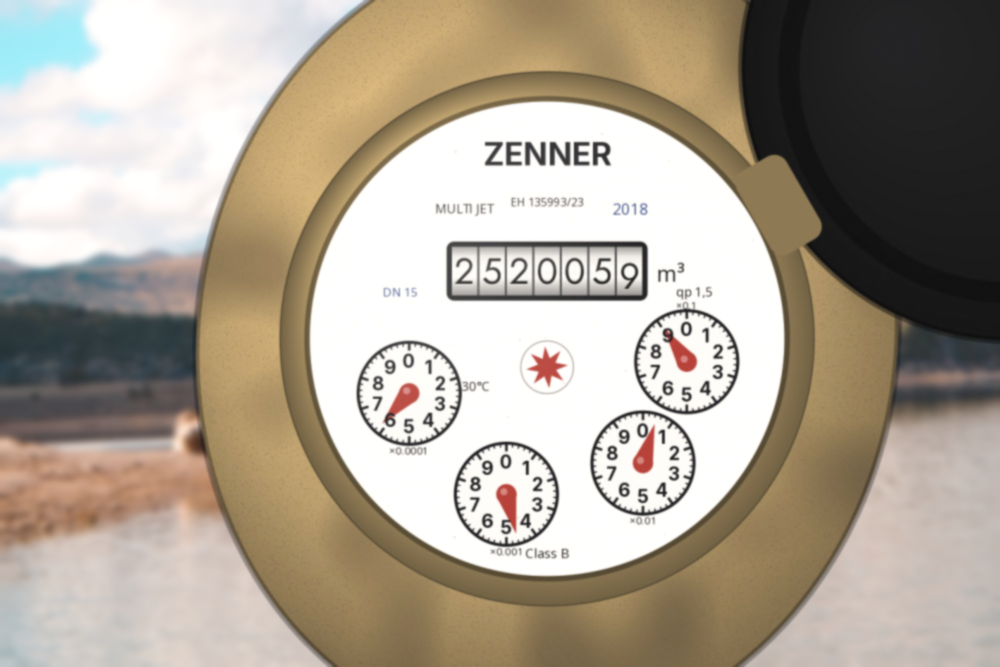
2520058.9046 m³
